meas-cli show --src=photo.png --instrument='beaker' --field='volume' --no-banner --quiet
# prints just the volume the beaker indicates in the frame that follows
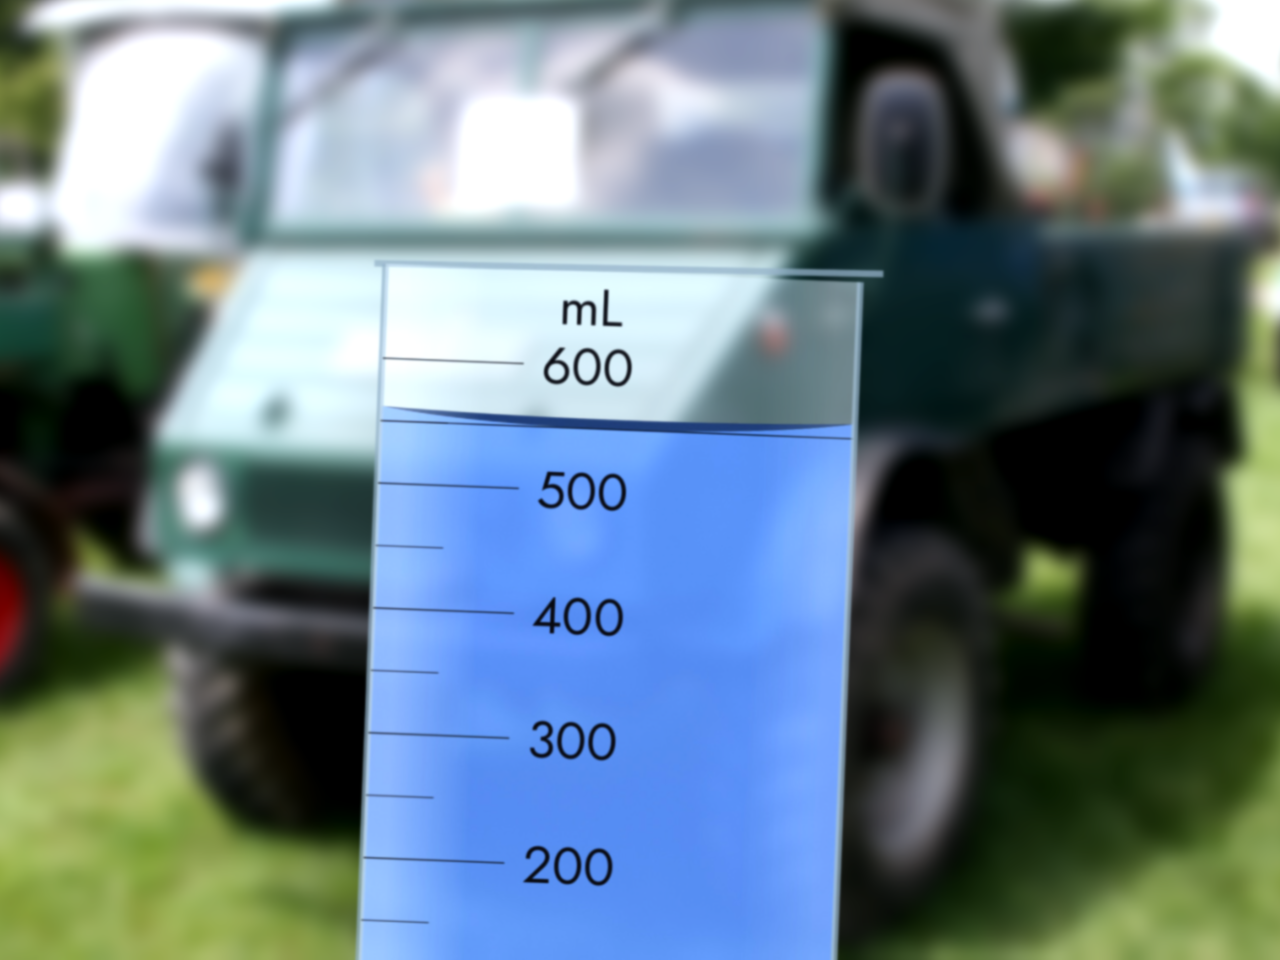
550 mL
